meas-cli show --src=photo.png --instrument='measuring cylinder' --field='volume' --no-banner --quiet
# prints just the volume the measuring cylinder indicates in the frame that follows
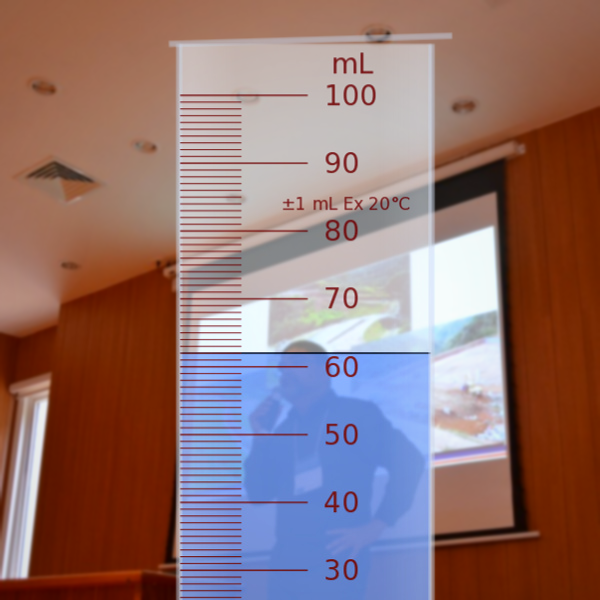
62 mL
